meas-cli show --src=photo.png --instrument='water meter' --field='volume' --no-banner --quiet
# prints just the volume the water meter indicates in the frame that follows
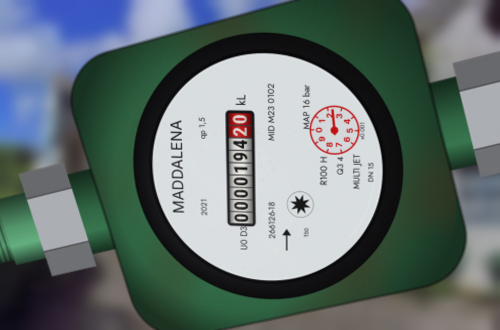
194.202 kL
